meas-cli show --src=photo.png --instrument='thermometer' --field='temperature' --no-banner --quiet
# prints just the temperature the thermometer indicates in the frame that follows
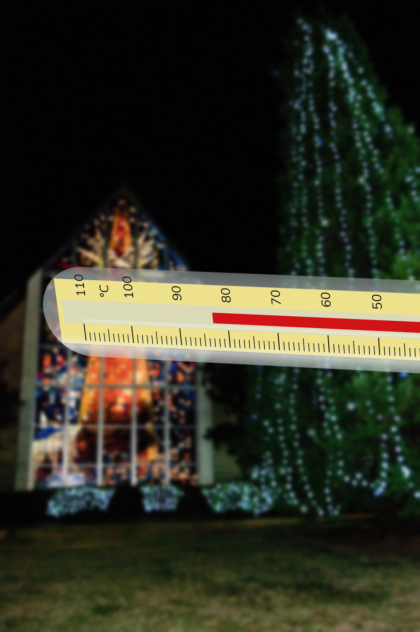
83 °C
